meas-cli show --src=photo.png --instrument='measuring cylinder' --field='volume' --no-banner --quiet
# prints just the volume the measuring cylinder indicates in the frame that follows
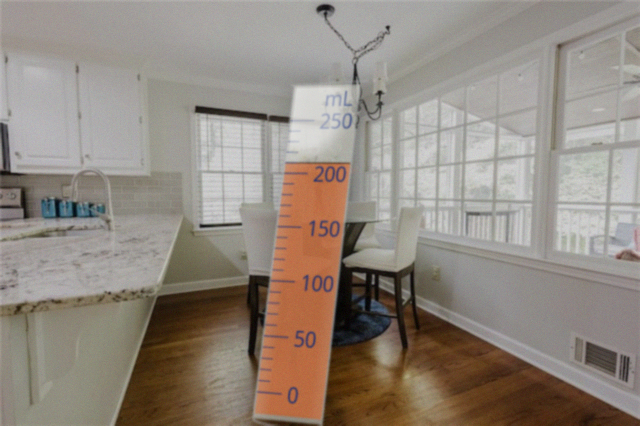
210 mL
